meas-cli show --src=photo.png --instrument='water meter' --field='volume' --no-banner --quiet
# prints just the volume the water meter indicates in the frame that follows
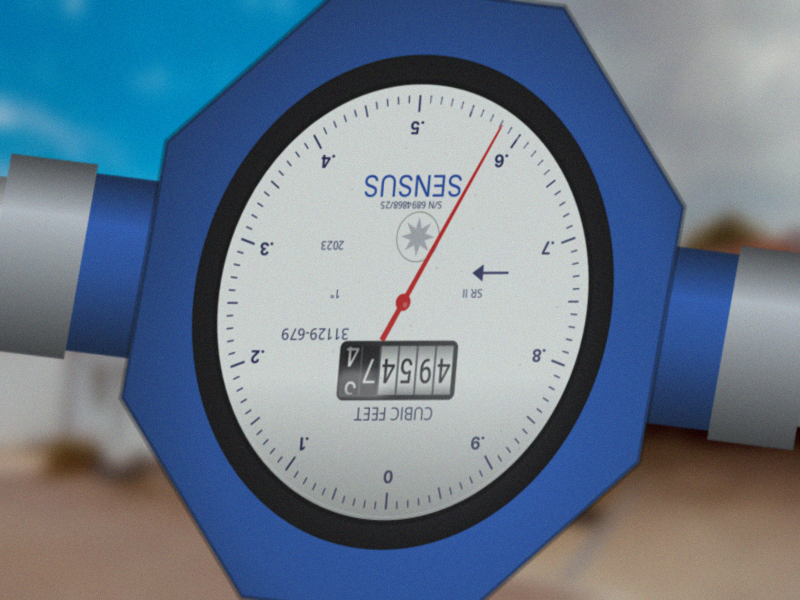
495473.58 ft³
